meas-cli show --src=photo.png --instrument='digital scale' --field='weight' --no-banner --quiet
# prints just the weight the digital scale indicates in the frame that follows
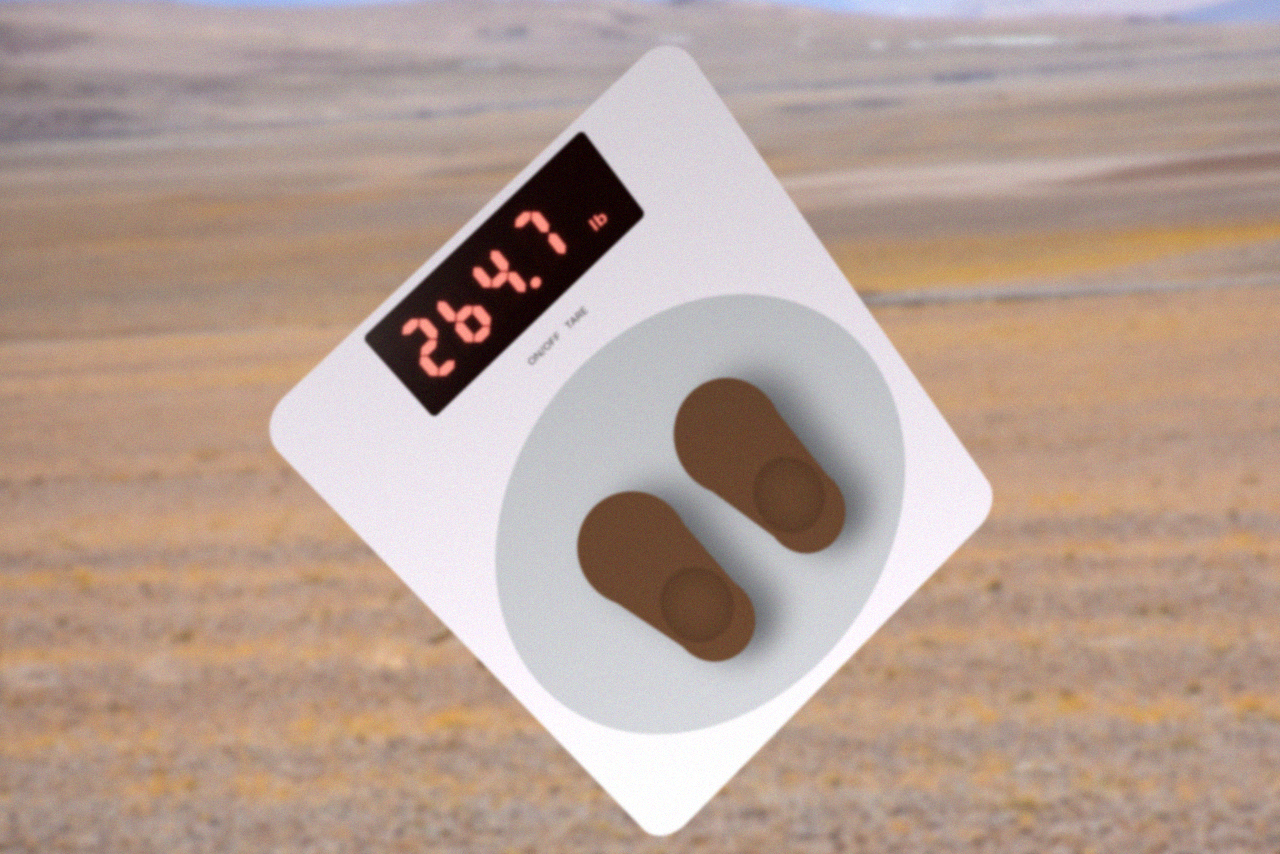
264.7 lb
